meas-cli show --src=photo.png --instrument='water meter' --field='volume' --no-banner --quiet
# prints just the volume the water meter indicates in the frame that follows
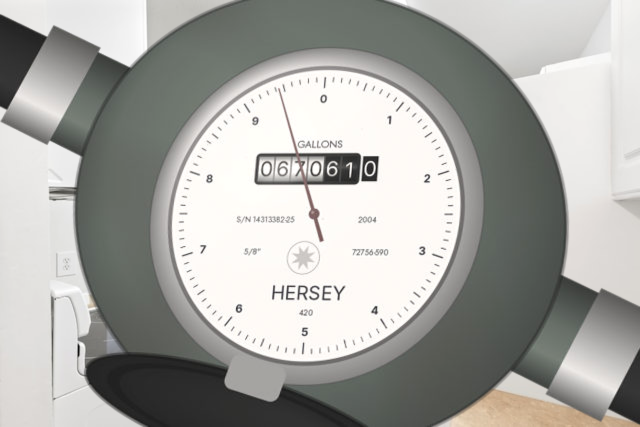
670609.4 gal
